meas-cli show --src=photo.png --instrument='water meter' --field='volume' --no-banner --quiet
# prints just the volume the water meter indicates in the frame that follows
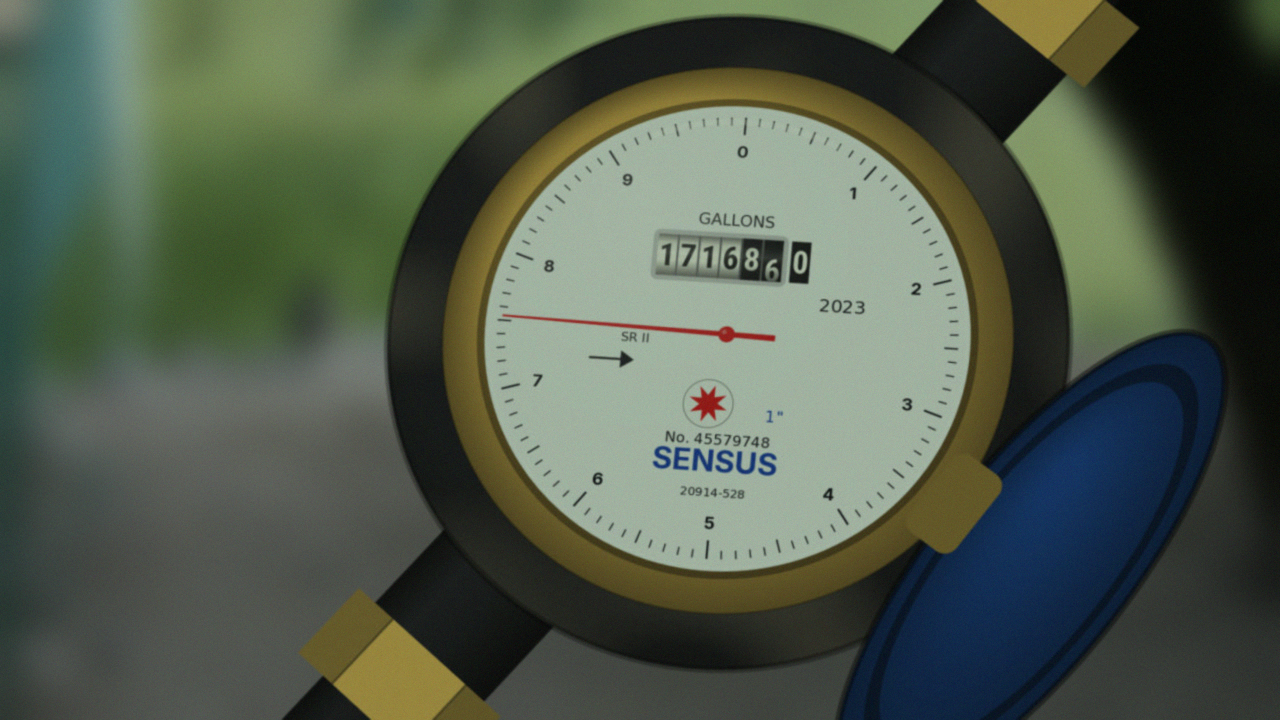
1716857.5 gal
